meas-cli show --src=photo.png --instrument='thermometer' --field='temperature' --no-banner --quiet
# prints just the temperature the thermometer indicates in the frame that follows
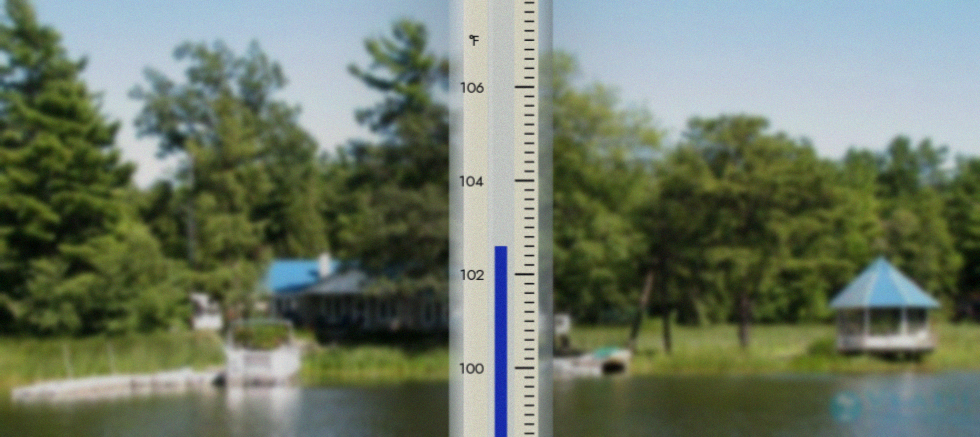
102.6 °F
